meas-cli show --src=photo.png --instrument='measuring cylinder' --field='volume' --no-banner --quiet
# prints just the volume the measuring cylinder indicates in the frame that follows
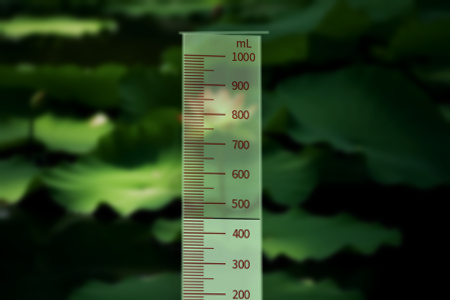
450 mL
